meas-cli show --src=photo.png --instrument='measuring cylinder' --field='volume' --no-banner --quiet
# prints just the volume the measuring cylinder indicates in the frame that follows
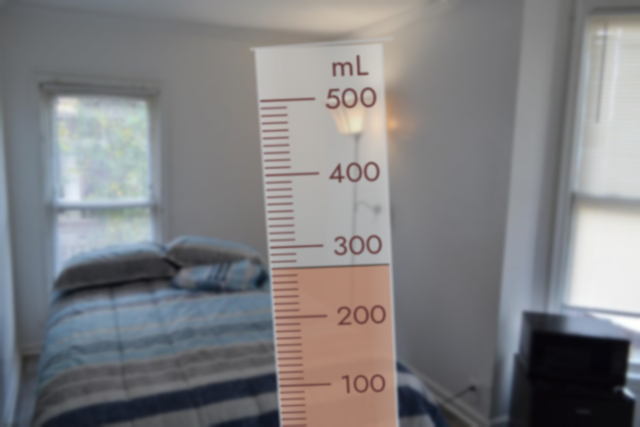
270 mL
